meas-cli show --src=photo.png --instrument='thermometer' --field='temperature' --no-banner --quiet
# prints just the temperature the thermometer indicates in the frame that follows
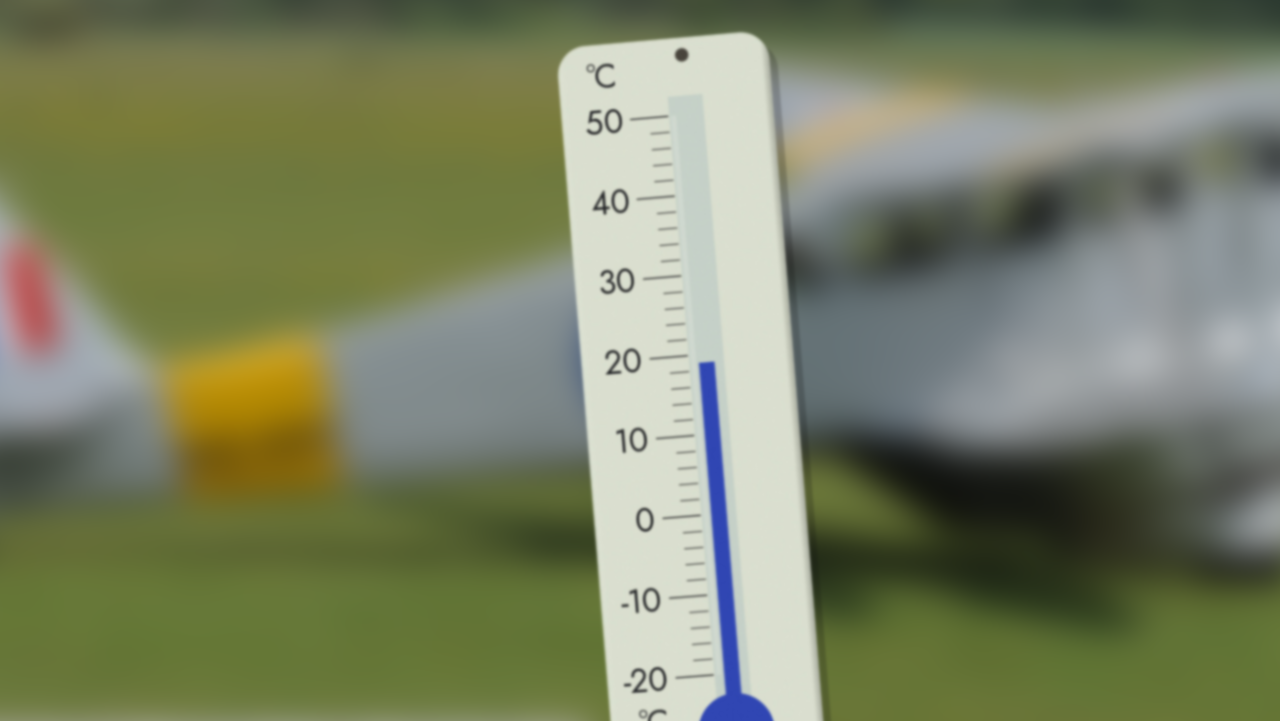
19 °C
